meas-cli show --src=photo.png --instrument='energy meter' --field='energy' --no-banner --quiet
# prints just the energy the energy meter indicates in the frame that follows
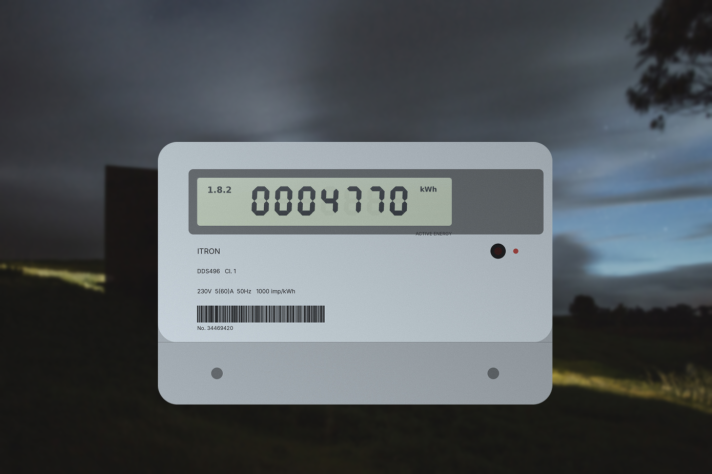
4770 kWh
